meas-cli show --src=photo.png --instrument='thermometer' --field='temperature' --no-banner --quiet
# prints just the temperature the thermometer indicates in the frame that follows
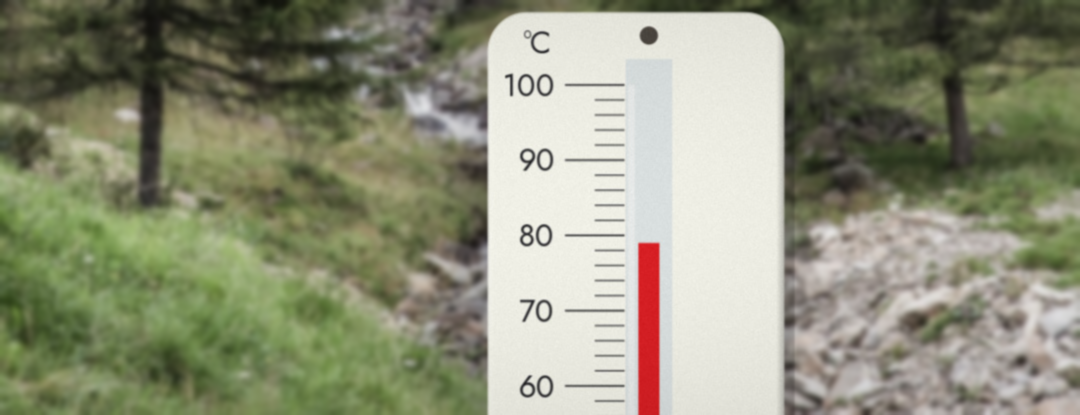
79 °C
